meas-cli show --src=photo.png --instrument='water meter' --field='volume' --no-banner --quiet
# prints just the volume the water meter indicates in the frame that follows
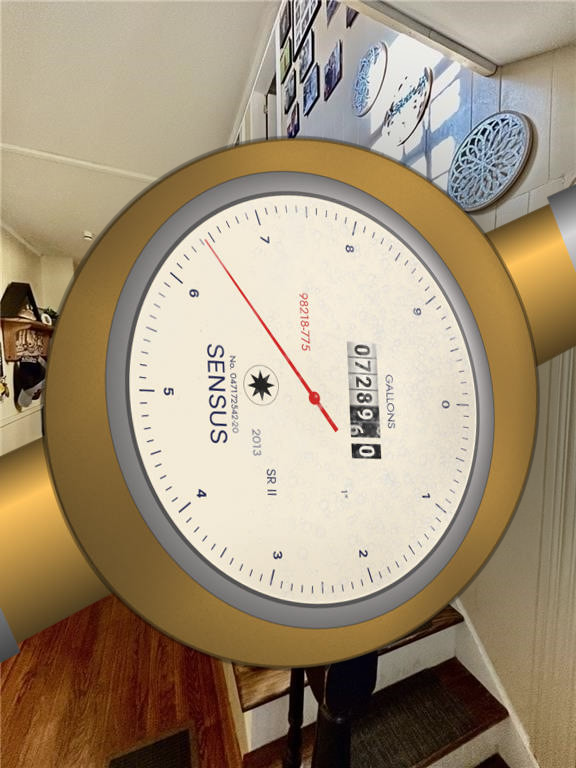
728956.4 gal
